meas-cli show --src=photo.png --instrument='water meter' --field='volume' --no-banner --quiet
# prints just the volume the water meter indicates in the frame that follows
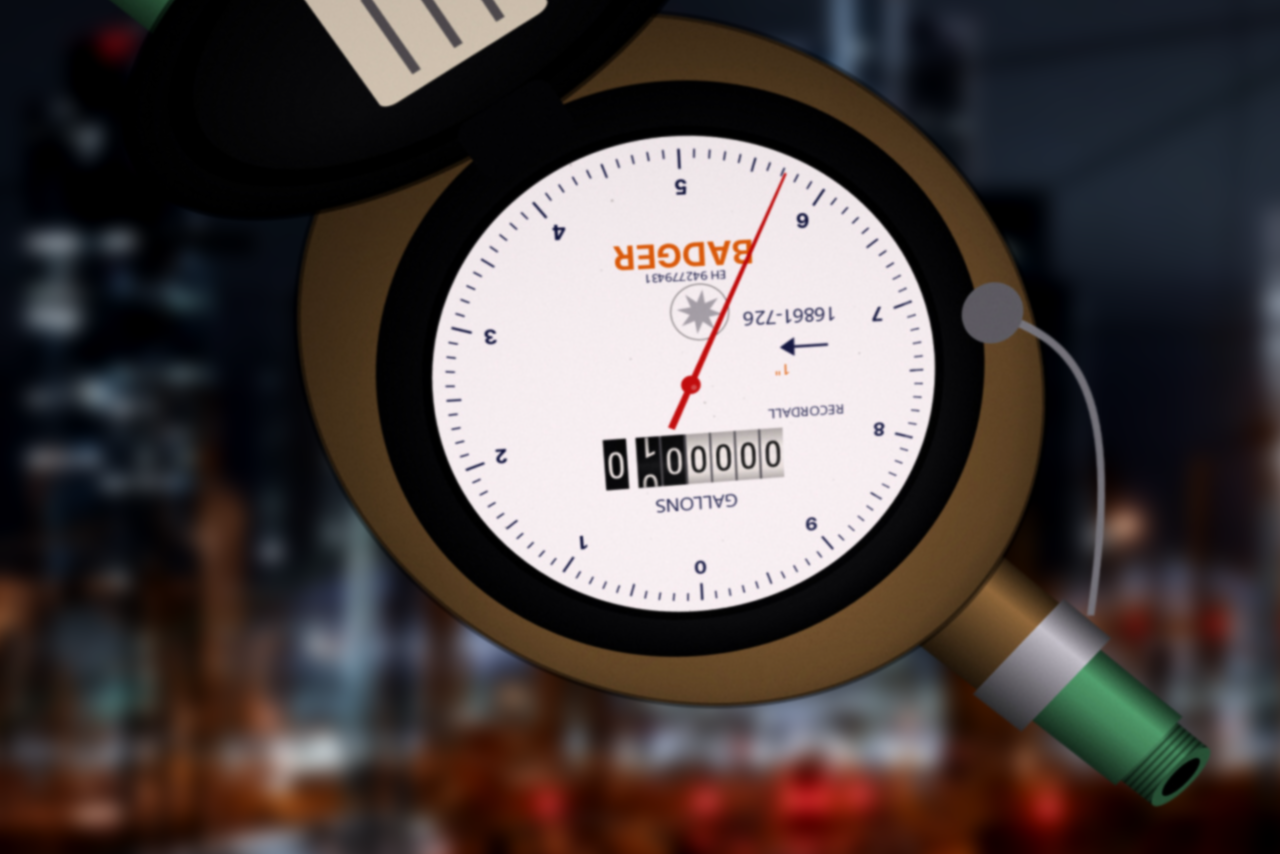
5.7 gal
